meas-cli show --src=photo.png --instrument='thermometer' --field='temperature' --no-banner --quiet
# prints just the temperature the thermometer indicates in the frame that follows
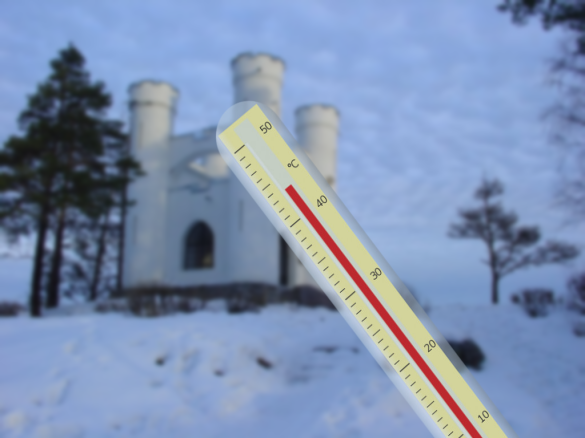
43.5 °C
